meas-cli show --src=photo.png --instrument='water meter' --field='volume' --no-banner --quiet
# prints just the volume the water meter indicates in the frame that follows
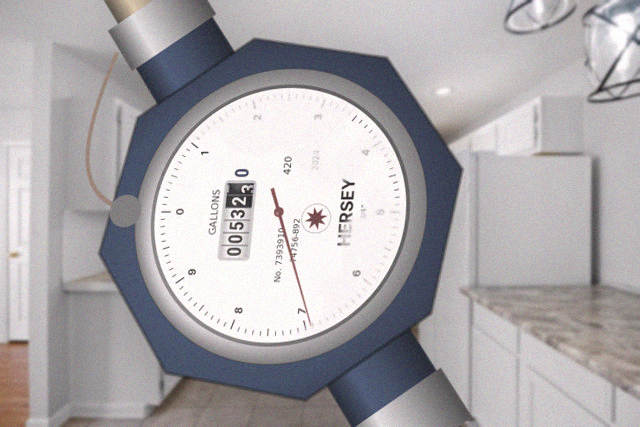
53226.9 gal
